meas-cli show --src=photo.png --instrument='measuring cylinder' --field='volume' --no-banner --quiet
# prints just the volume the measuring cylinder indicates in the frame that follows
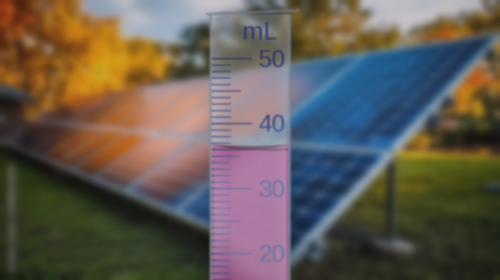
36 mL
